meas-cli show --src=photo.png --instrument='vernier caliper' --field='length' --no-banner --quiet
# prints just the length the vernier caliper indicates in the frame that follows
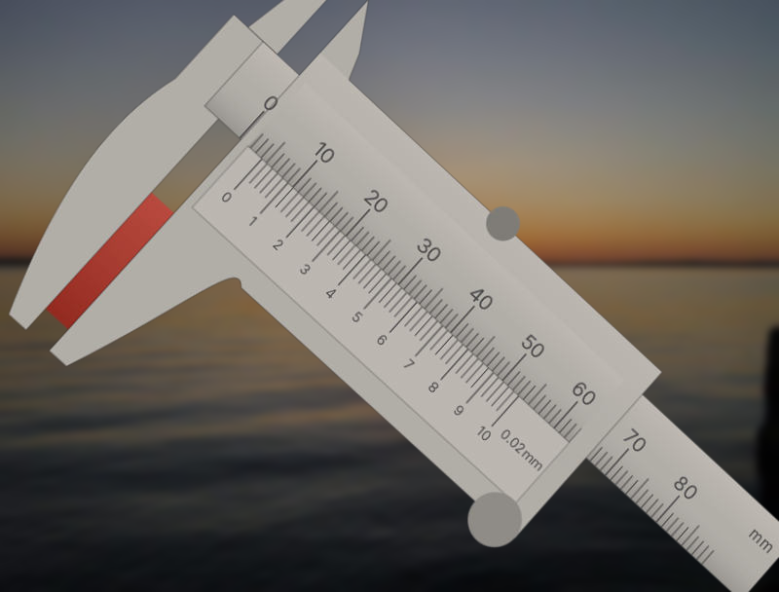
4.2 mm
